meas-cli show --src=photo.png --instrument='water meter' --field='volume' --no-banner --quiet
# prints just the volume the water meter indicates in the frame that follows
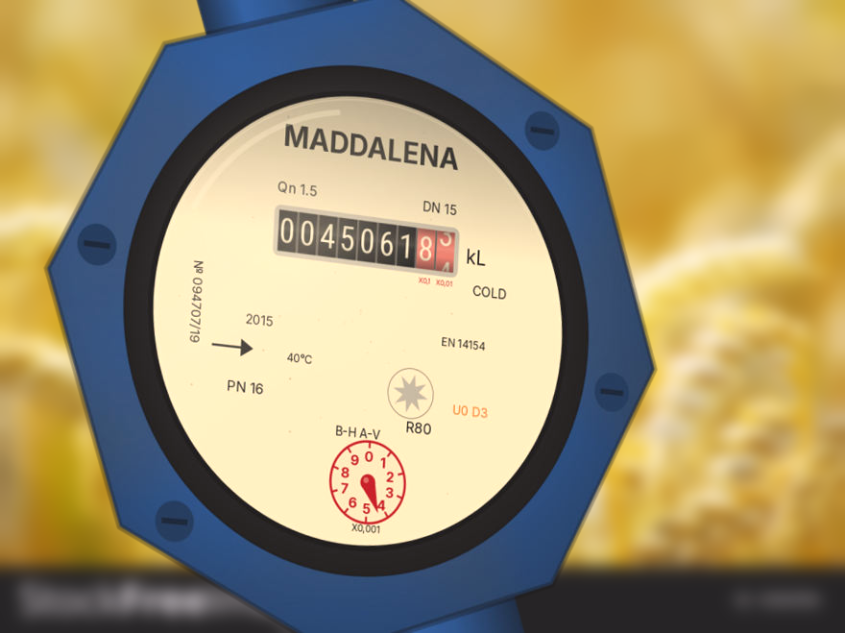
45061.834 kL
